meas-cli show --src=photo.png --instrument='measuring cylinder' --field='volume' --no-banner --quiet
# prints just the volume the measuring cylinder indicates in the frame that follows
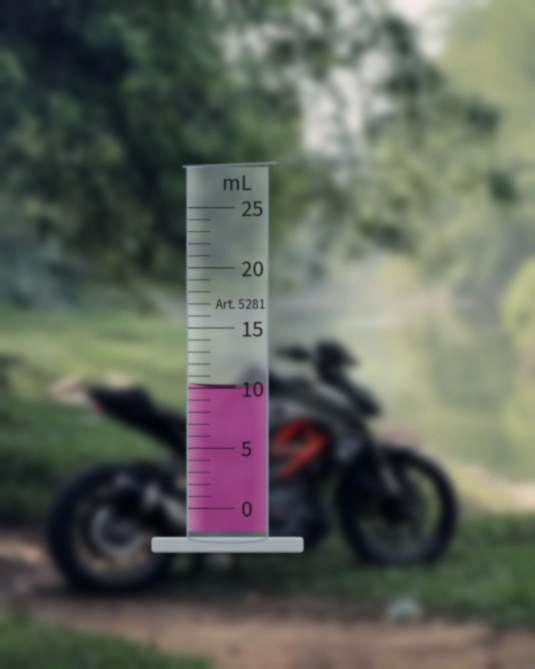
10 mL
